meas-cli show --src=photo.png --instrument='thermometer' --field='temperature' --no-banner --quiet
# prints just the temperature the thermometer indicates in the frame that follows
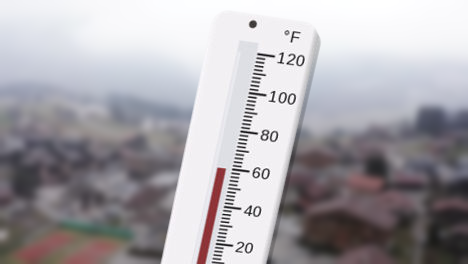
60 °F
